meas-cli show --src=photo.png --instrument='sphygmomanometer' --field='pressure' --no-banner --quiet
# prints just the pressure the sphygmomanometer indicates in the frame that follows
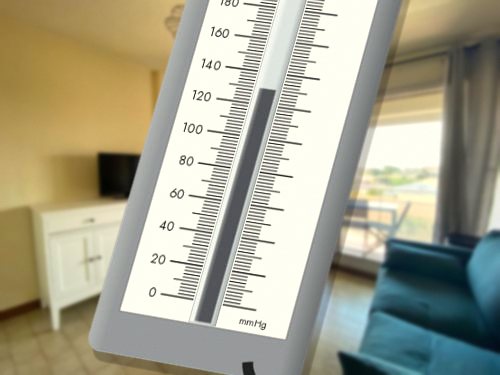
130 mmHg
